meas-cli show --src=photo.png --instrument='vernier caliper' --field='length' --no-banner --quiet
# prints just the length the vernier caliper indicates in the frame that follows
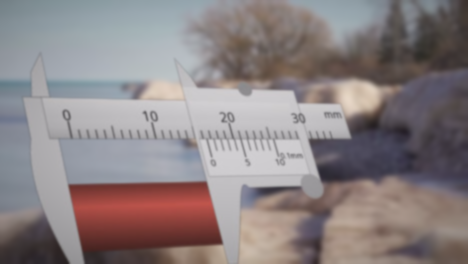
16.5 mm
